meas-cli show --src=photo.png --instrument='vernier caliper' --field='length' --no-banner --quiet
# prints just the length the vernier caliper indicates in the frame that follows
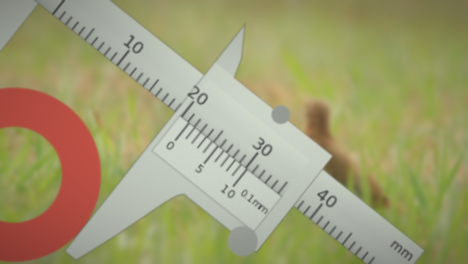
21.2 mm
